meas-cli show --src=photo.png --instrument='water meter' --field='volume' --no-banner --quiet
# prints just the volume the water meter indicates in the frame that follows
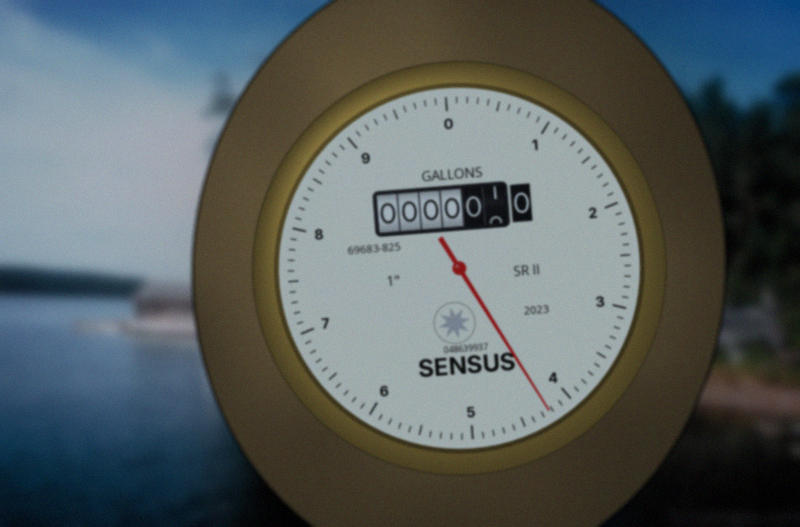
14.2 gal
